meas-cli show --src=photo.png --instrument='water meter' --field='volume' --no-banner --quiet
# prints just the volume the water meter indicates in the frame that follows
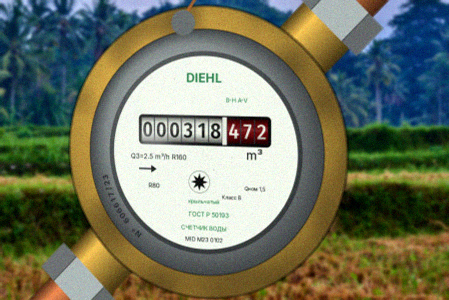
318.472 m³
